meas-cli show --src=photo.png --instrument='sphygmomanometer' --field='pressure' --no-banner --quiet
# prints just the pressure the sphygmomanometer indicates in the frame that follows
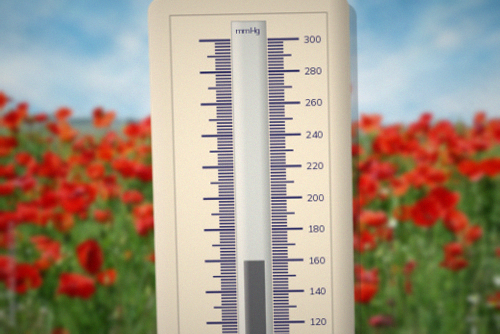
160 mmHg
